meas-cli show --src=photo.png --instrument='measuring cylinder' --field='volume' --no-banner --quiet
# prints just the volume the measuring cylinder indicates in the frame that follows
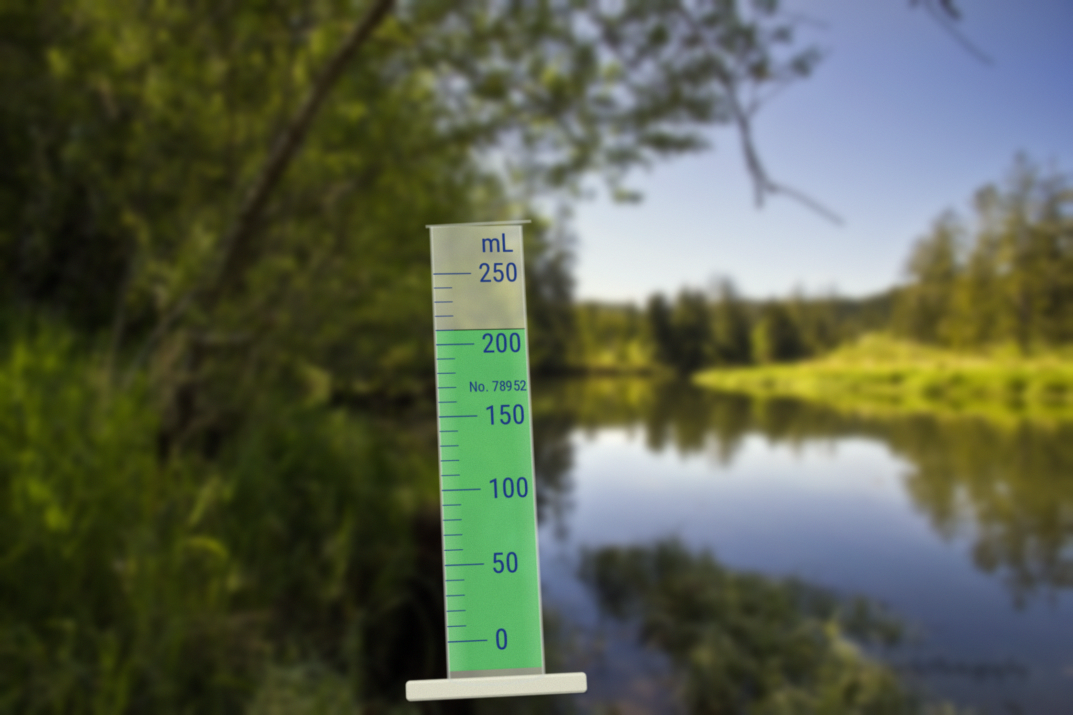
210 mL
